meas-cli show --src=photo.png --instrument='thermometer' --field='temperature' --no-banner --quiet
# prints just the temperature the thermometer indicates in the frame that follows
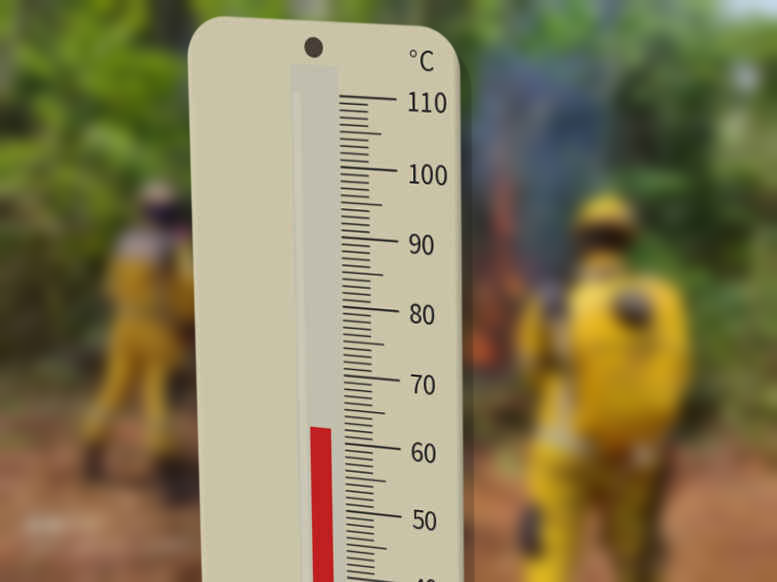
62 °C
